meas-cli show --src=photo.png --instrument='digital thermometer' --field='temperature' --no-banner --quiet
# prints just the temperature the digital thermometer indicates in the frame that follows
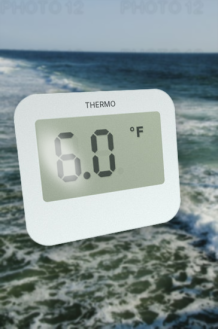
6.0 °F
